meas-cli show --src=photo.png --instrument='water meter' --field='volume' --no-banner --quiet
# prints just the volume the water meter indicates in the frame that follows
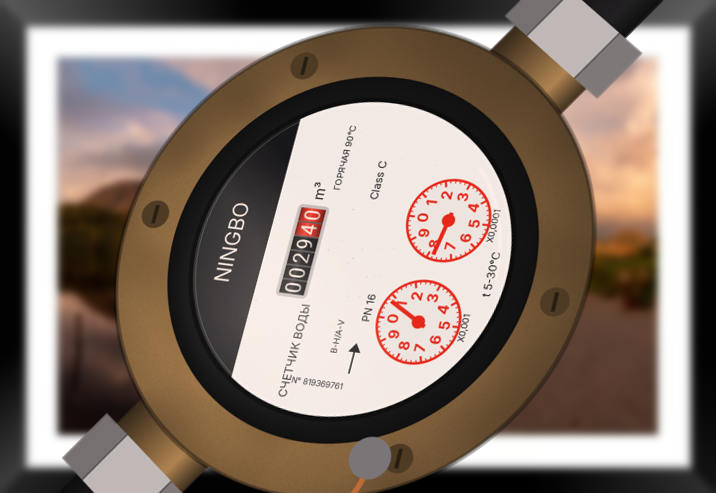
29.4007 m³
